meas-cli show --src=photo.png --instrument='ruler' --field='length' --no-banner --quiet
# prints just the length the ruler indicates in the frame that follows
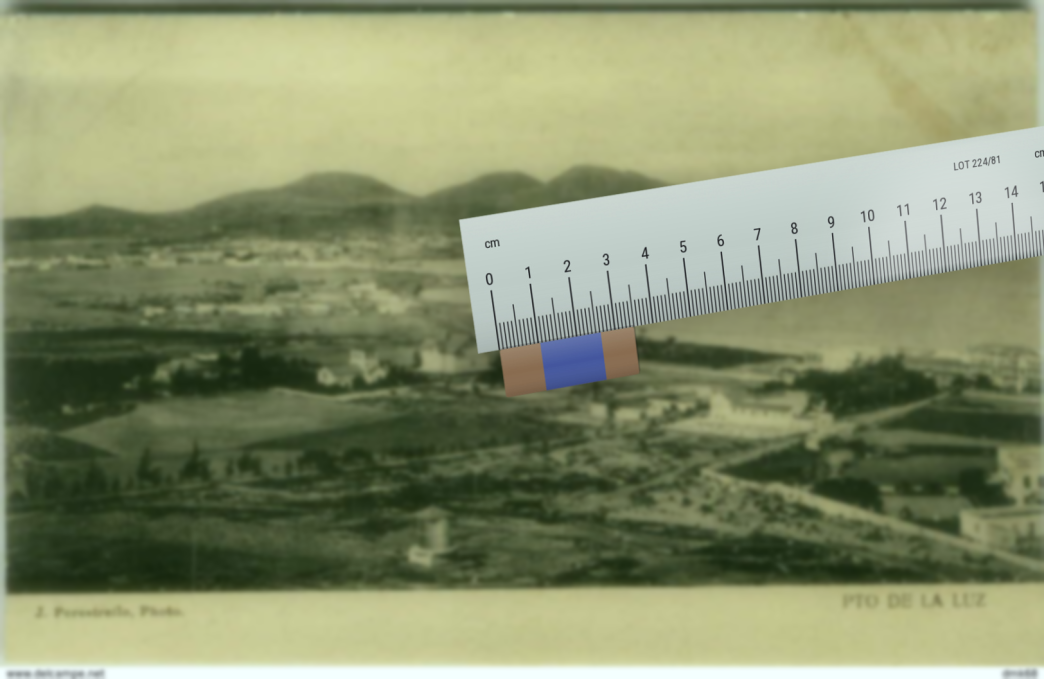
3.5 cm
